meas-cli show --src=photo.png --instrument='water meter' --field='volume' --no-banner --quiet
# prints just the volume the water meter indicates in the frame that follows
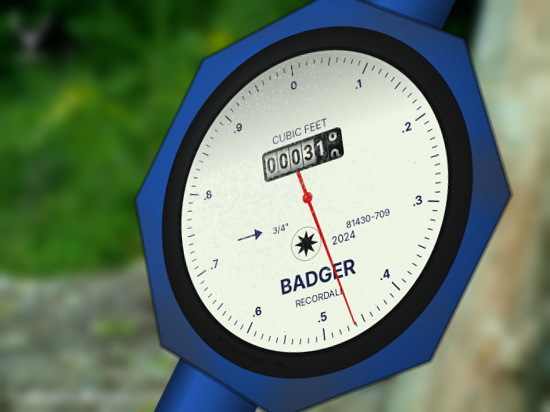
318.46 ft³
